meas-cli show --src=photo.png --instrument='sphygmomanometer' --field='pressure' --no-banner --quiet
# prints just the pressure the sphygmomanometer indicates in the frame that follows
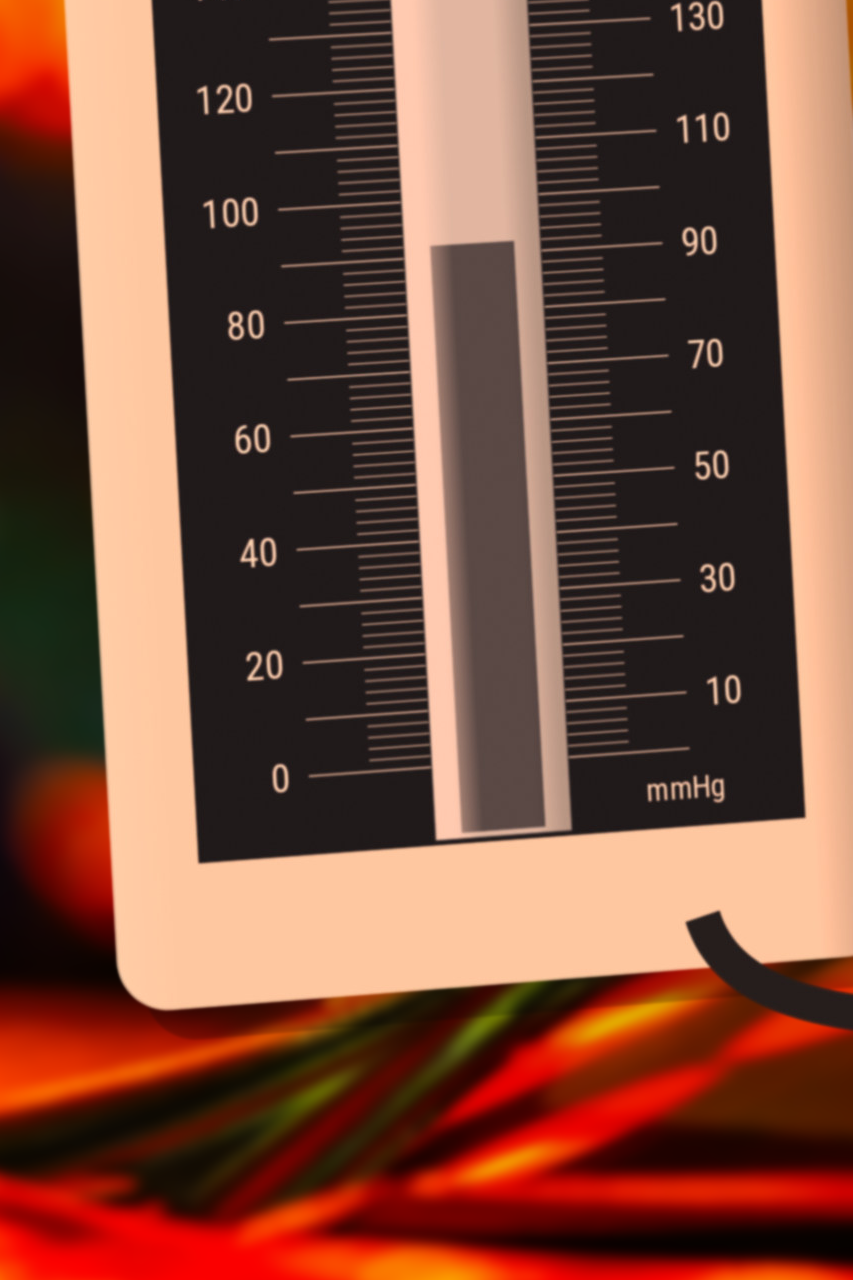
92 mmHg
